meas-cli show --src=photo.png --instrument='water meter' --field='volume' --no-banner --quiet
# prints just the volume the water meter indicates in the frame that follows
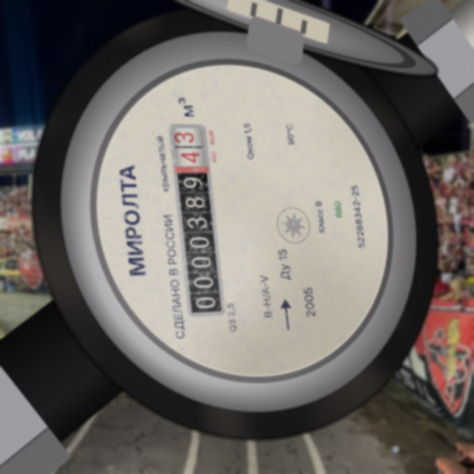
389.43 m³
